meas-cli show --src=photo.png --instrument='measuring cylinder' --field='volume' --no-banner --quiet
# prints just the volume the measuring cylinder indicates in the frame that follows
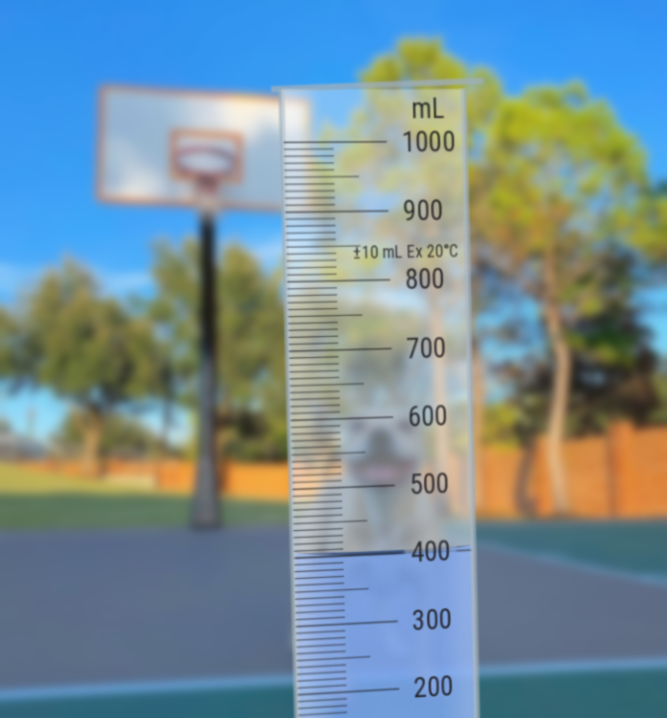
400 mL
